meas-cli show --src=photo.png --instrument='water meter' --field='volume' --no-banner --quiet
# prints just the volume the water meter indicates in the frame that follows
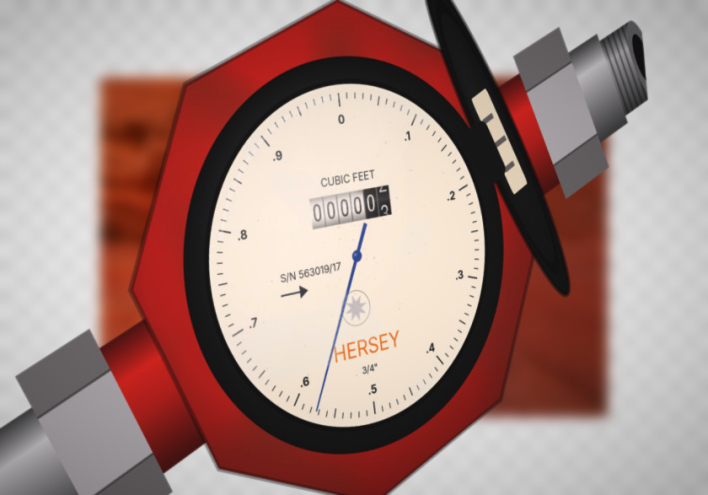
2.57 ft³
